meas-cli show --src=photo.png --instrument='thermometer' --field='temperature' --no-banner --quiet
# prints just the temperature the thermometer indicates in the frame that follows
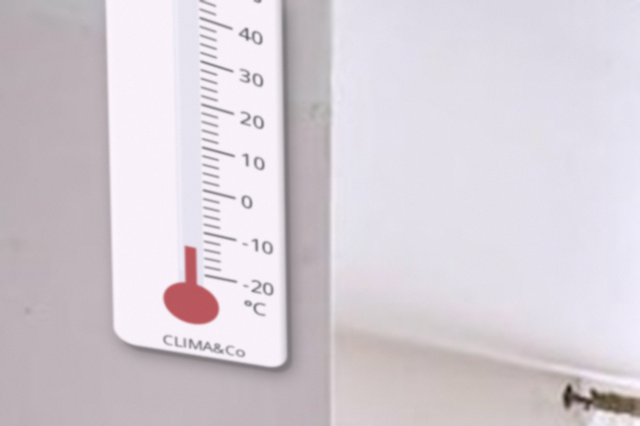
-14 °C
